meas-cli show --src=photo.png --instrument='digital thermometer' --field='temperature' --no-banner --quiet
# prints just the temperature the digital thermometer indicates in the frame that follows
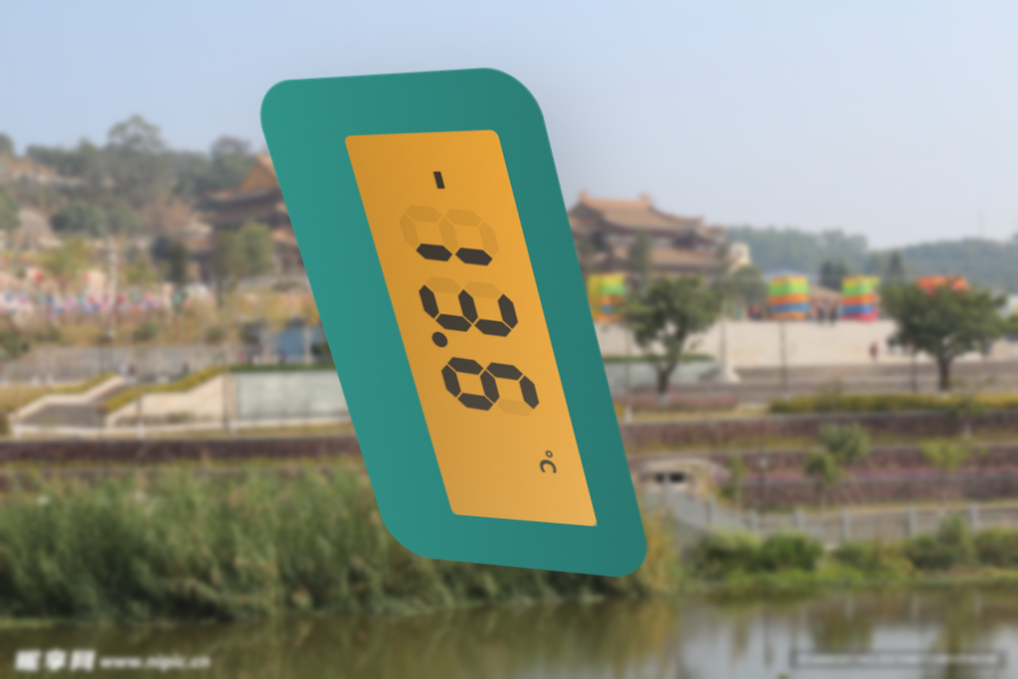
-13.6 °C
